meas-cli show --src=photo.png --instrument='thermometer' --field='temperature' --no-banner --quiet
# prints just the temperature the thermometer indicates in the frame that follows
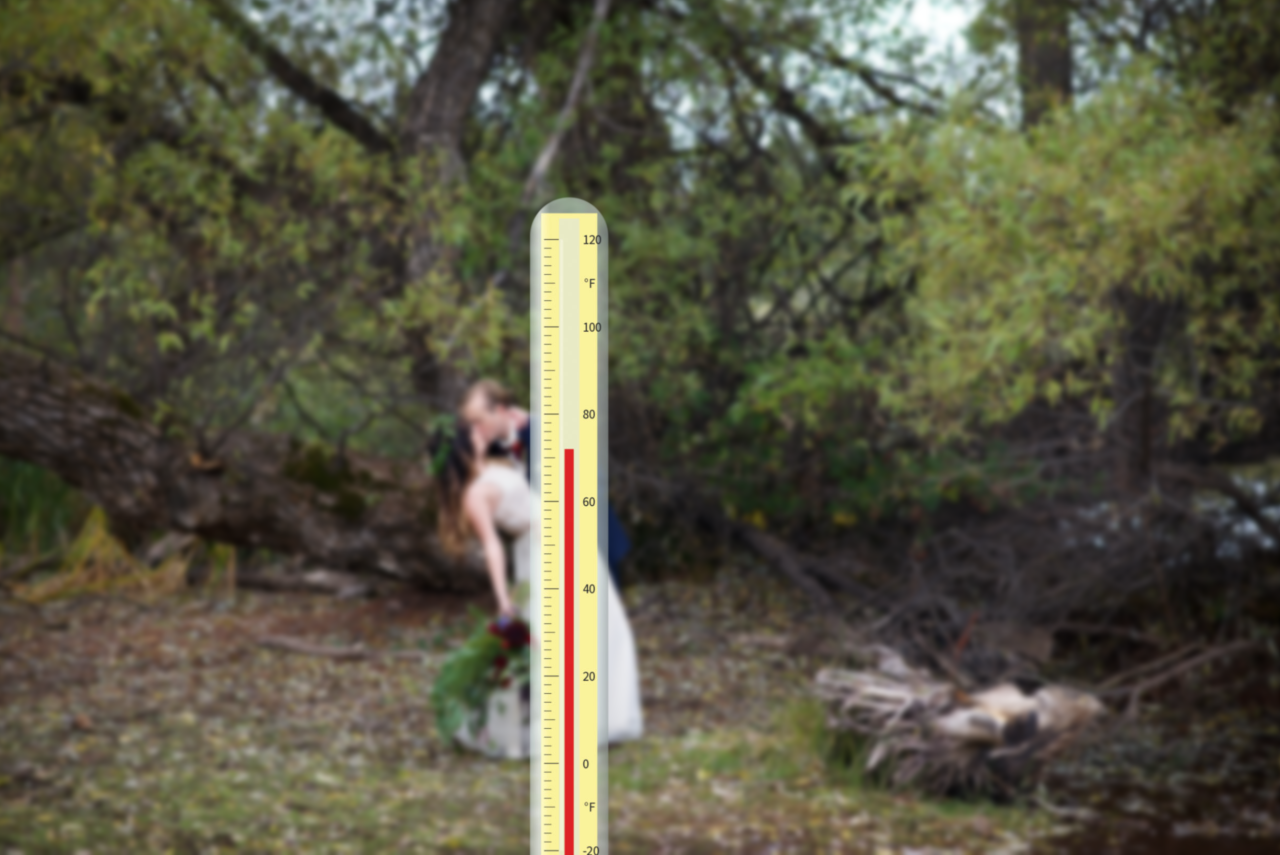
72 °F
